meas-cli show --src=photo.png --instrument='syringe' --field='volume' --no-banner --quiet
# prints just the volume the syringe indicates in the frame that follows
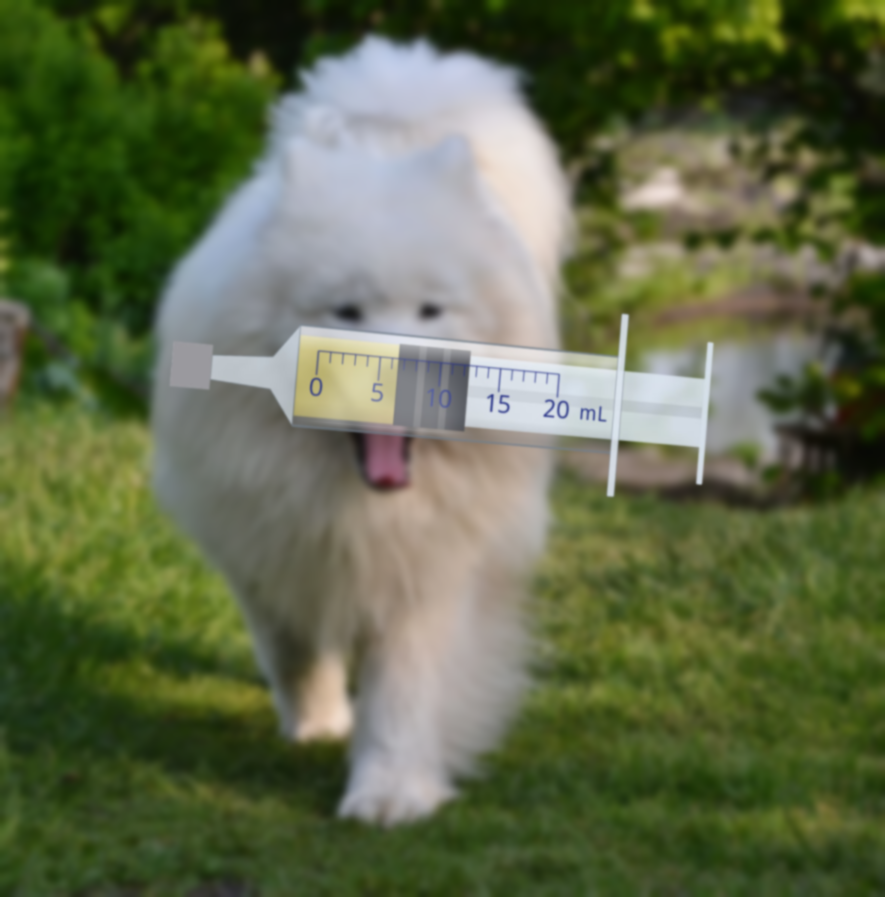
6.5 mL
